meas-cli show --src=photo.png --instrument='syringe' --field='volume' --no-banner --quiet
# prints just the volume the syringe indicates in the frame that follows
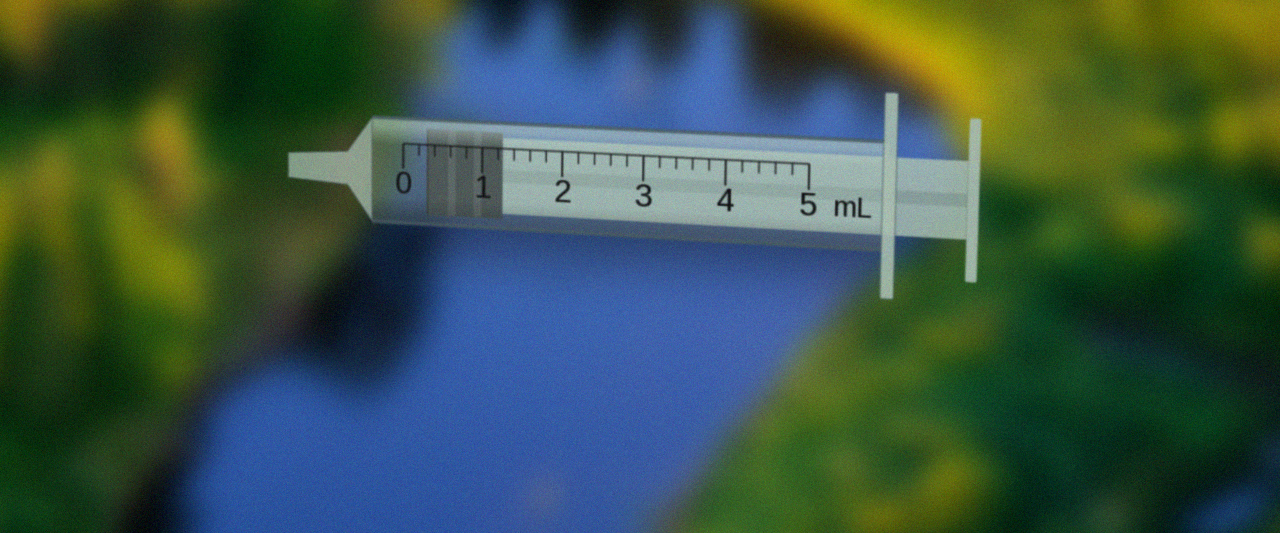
0.3 mL
